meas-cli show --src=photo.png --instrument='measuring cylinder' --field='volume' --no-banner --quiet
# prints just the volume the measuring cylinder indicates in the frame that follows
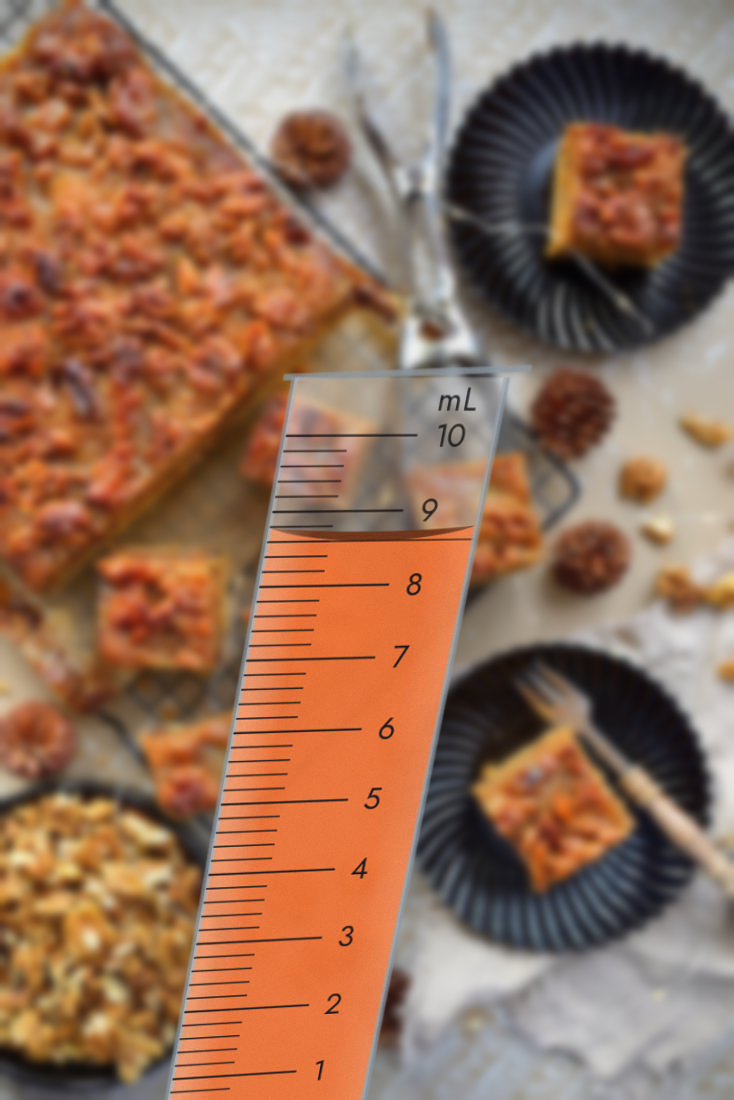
8.6 mL
